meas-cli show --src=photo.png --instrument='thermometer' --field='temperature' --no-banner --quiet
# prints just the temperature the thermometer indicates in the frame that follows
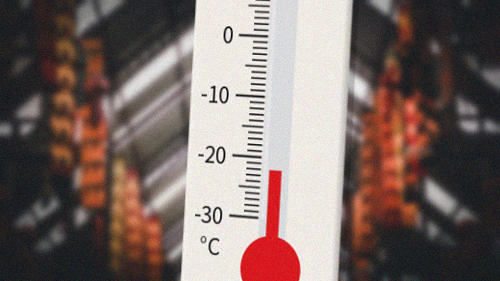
-22 °C
